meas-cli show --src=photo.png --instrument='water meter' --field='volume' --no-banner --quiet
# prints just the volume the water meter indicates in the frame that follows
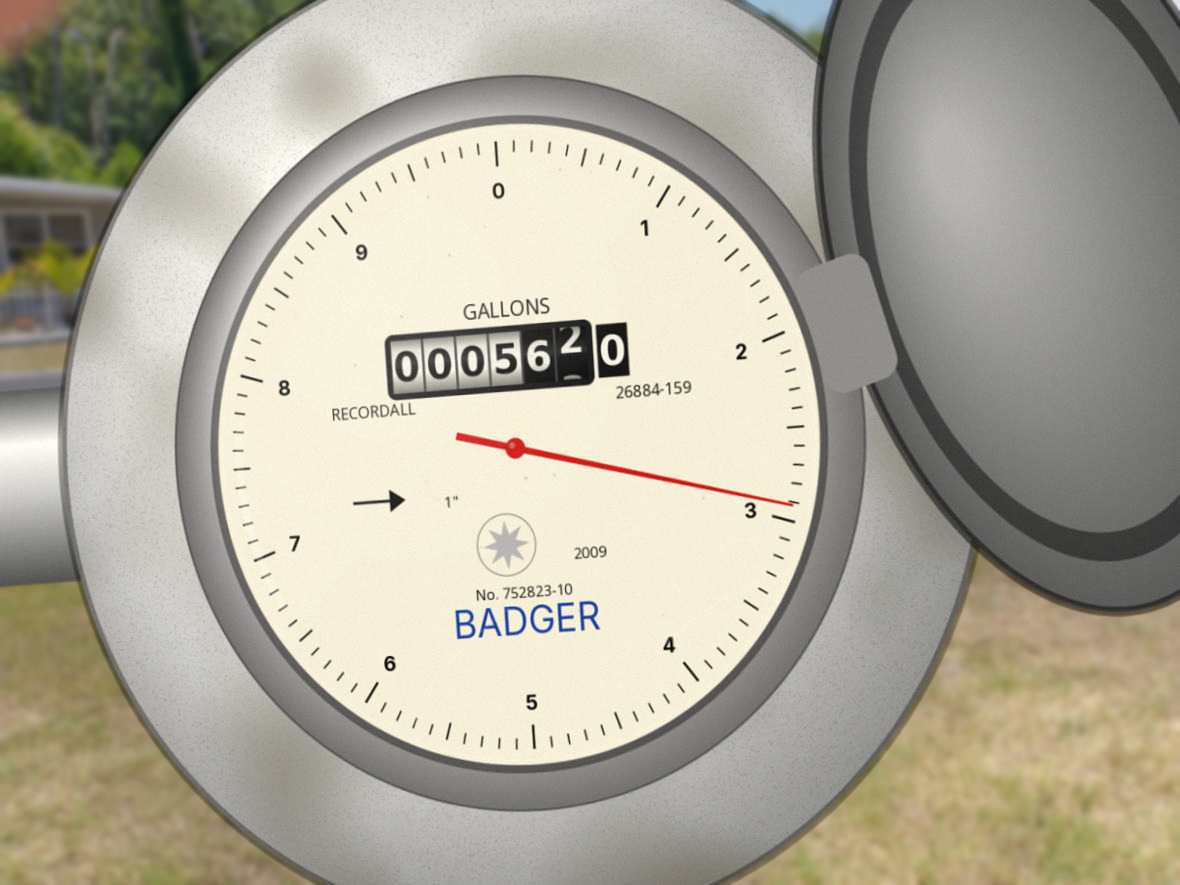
5622.9 gal
